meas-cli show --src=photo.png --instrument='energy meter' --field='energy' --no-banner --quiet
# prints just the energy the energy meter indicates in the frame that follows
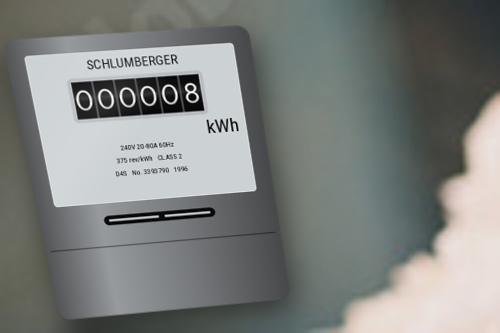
8 kWh
